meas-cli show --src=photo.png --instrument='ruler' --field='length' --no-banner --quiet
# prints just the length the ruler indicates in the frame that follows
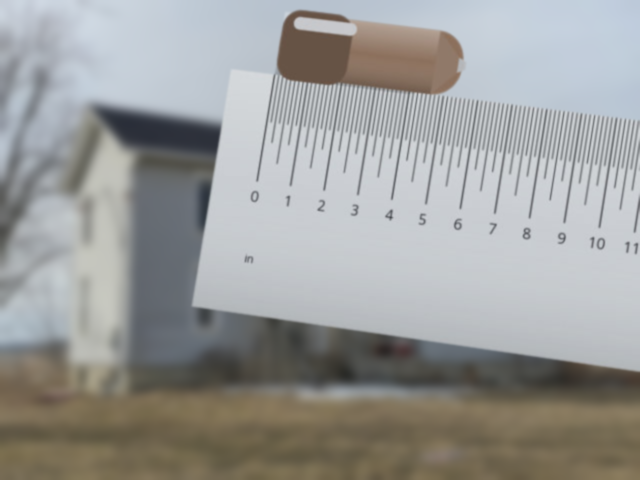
5.5 in
